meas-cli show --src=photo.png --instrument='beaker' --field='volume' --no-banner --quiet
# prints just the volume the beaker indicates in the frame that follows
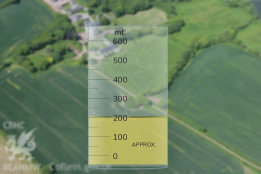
200 mL
